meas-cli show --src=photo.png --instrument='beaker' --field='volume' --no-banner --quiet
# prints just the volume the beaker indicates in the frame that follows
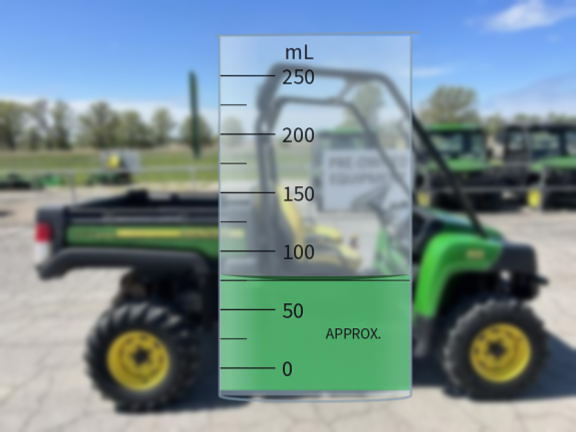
75 mL
